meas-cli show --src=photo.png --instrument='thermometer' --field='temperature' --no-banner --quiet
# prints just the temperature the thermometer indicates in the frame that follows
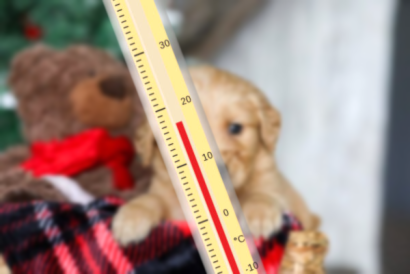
17 °C
